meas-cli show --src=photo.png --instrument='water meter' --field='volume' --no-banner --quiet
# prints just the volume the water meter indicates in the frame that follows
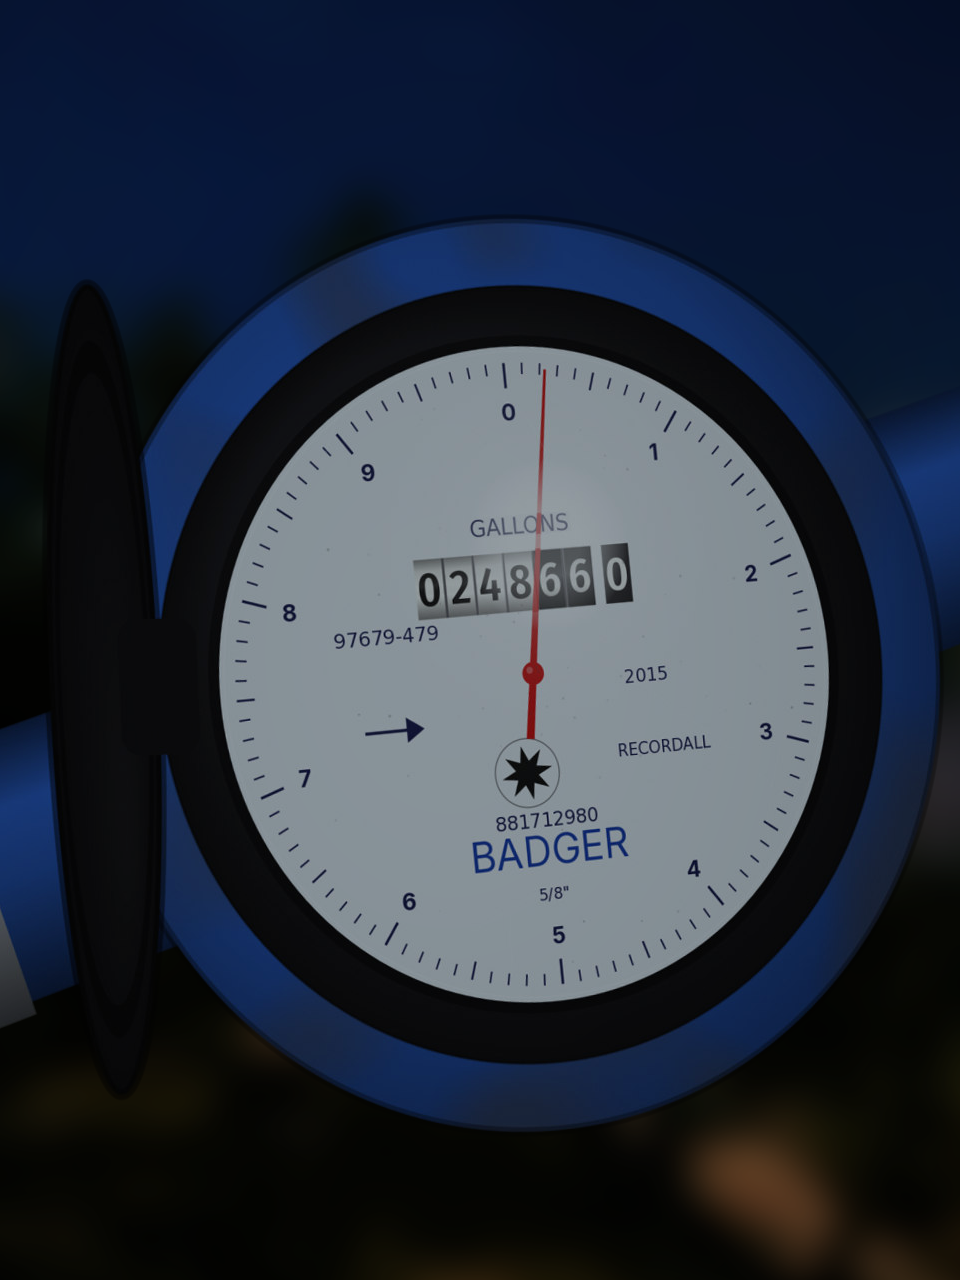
248660.2 gal
